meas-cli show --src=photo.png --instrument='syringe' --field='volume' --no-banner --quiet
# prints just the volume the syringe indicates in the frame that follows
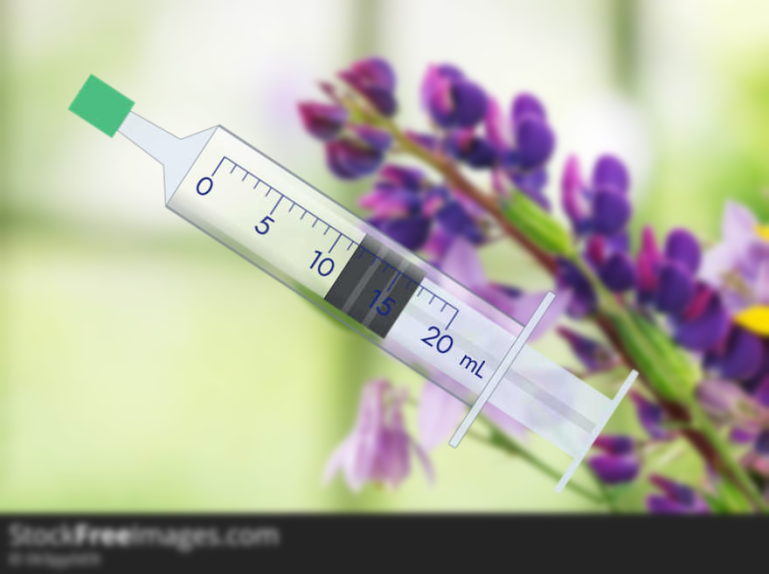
11.5 mL
